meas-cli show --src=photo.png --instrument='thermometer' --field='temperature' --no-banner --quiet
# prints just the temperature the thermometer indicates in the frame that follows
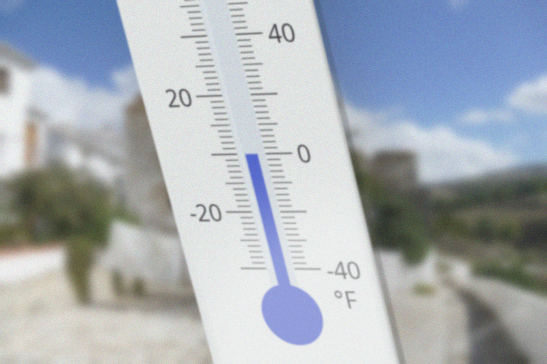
0 °F
